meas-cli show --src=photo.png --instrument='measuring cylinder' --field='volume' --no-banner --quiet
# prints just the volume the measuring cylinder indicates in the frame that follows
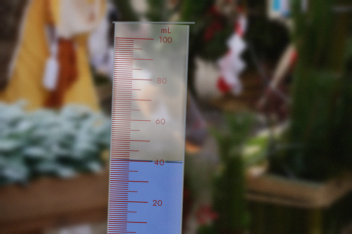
40 mL
